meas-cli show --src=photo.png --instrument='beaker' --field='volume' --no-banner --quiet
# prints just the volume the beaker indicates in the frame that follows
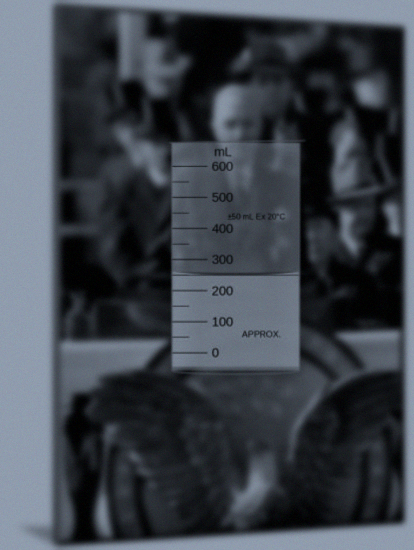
250 mL
